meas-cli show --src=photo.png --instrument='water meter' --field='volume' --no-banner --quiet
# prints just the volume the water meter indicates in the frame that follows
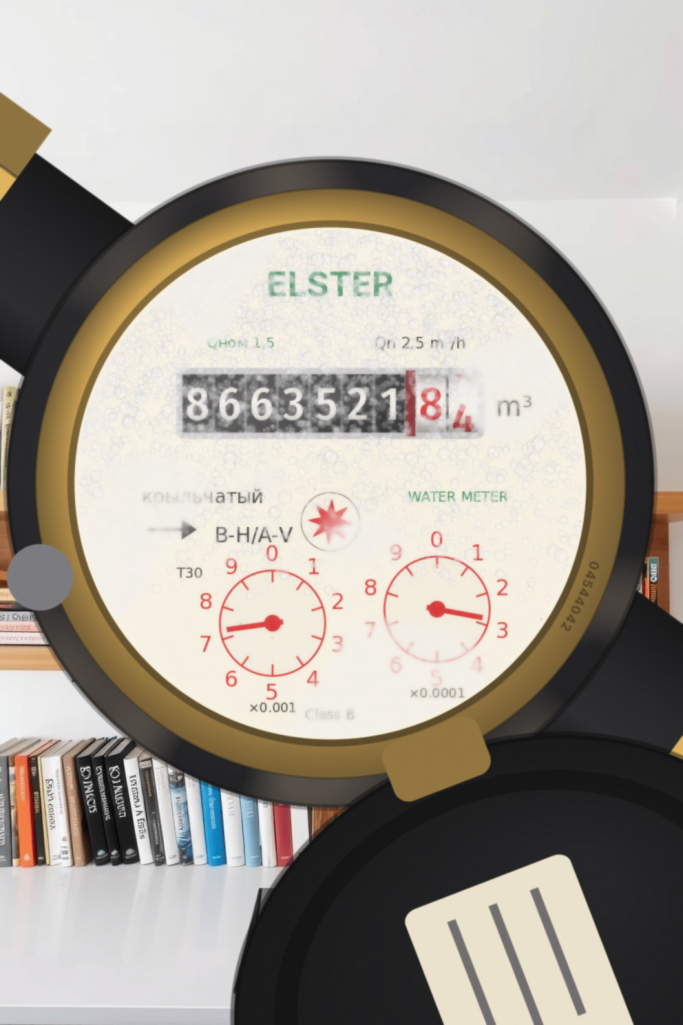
8663521.8372 m³
